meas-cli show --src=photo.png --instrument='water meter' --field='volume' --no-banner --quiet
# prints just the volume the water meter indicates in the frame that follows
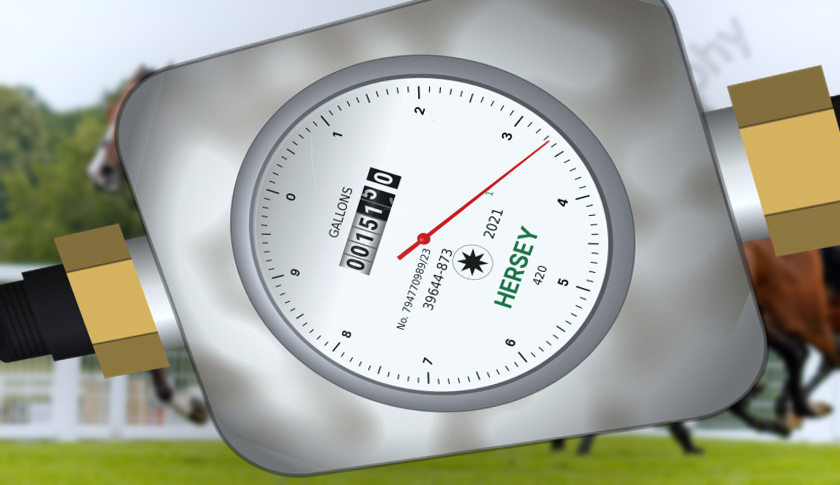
15153.3 gal
